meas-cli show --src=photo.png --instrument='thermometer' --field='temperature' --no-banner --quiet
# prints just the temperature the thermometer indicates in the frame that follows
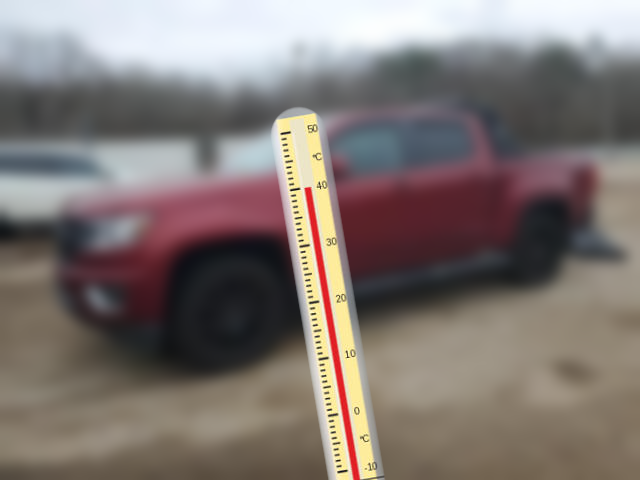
40 °C
